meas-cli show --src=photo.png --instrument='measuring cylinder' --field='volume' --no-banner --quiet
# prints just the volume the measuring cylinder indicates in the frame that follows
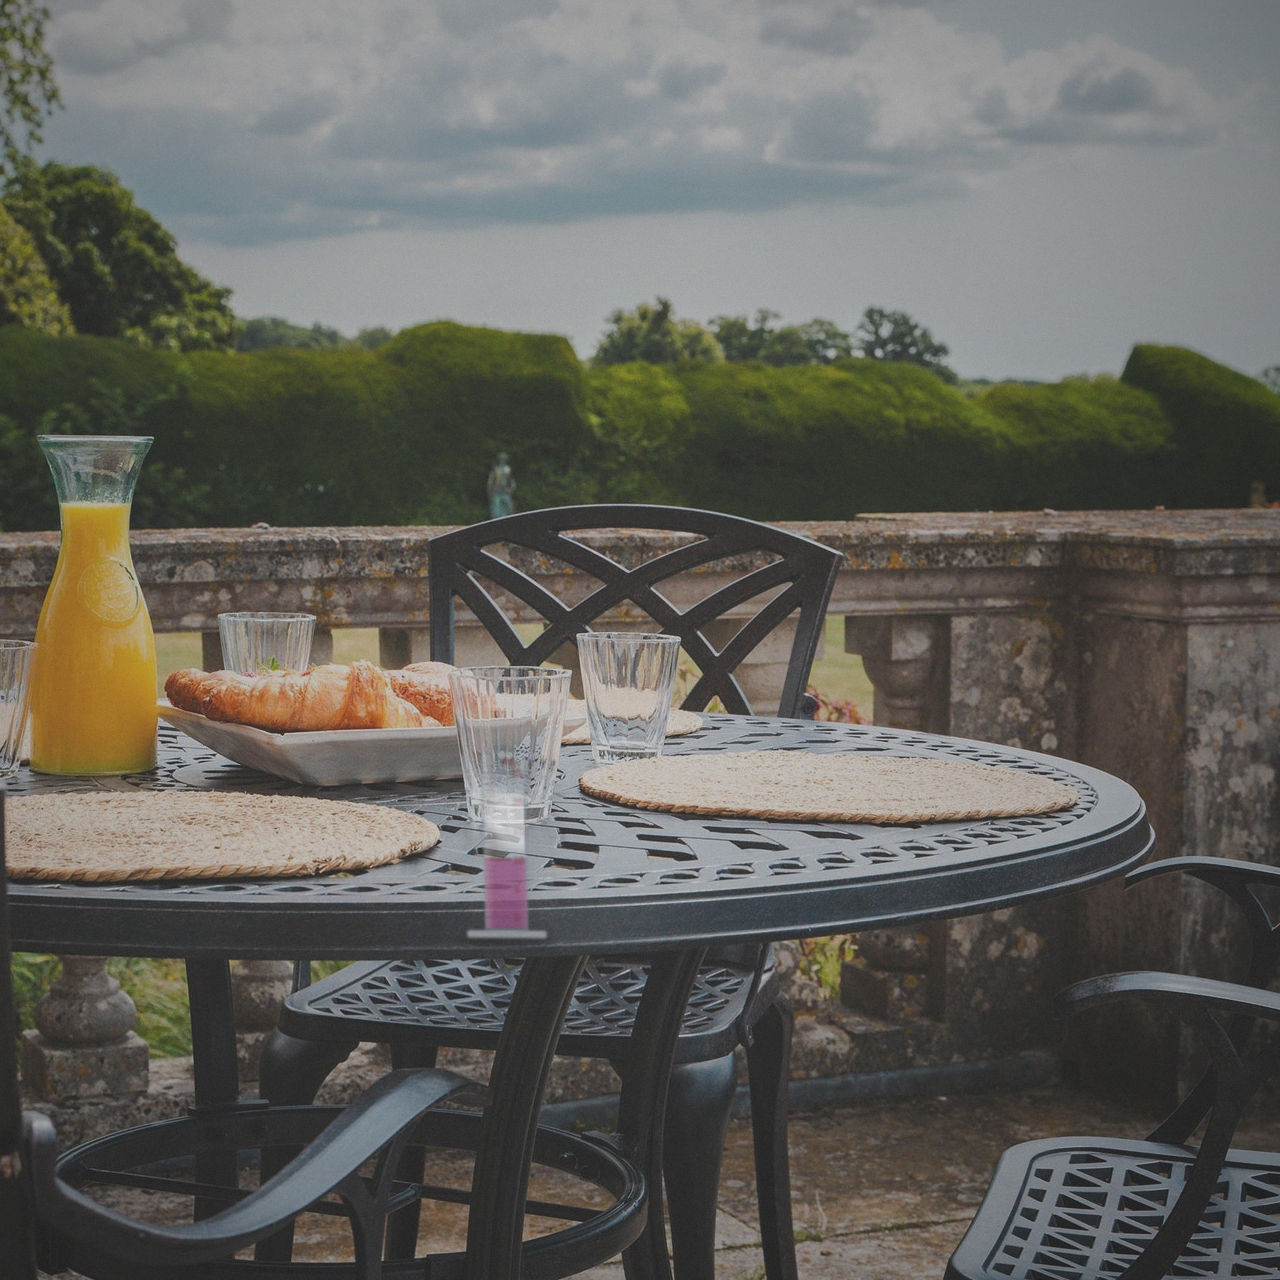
10 mL
